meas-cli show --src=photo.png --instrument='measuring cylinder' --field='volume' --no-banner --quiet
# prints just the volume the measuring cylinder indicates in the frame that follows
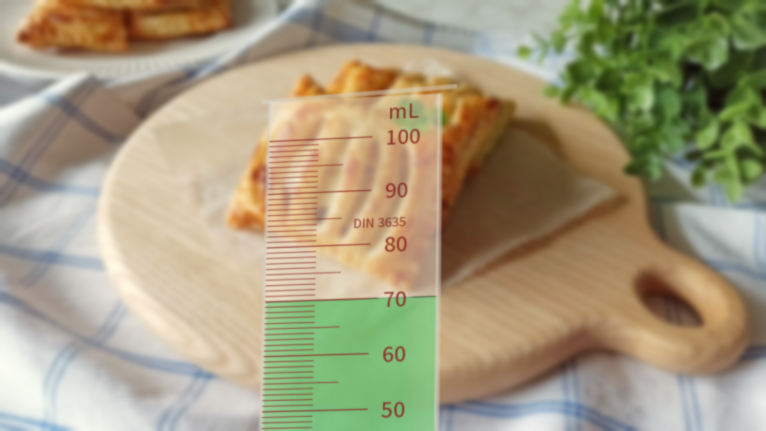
70 mL
